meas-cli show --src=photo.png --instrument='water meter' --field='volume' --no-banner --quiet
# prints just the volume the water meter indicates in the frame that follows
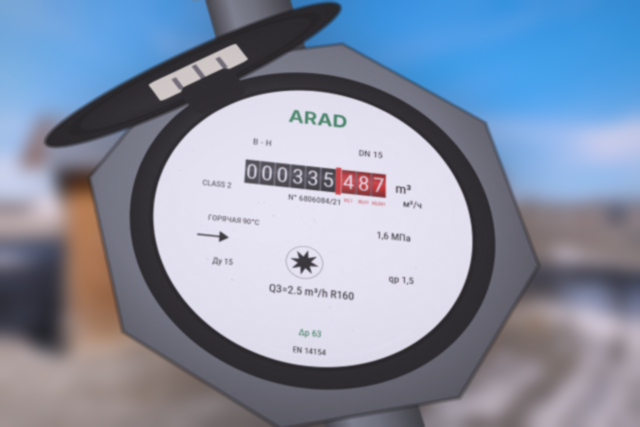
335.487 m³
